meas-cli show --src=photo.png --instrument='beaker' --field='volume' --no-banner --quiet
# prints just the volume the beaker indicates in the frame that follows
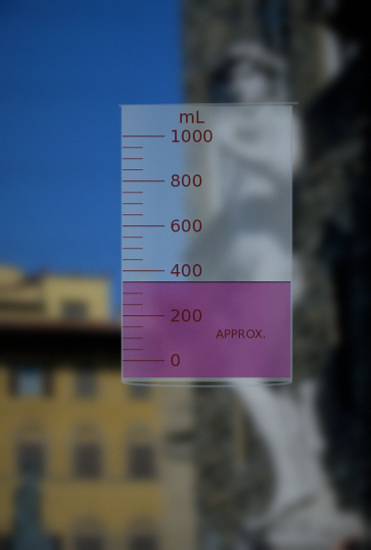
350 mL
